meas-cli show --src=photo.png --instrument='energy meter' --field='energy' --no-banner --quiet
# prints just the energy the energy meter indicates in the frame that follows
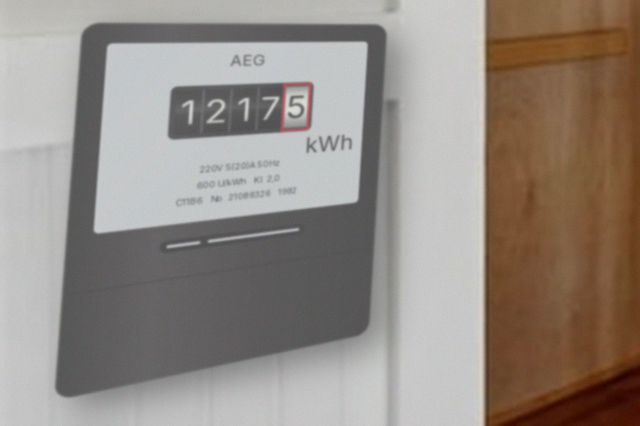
1217.5 kWh
